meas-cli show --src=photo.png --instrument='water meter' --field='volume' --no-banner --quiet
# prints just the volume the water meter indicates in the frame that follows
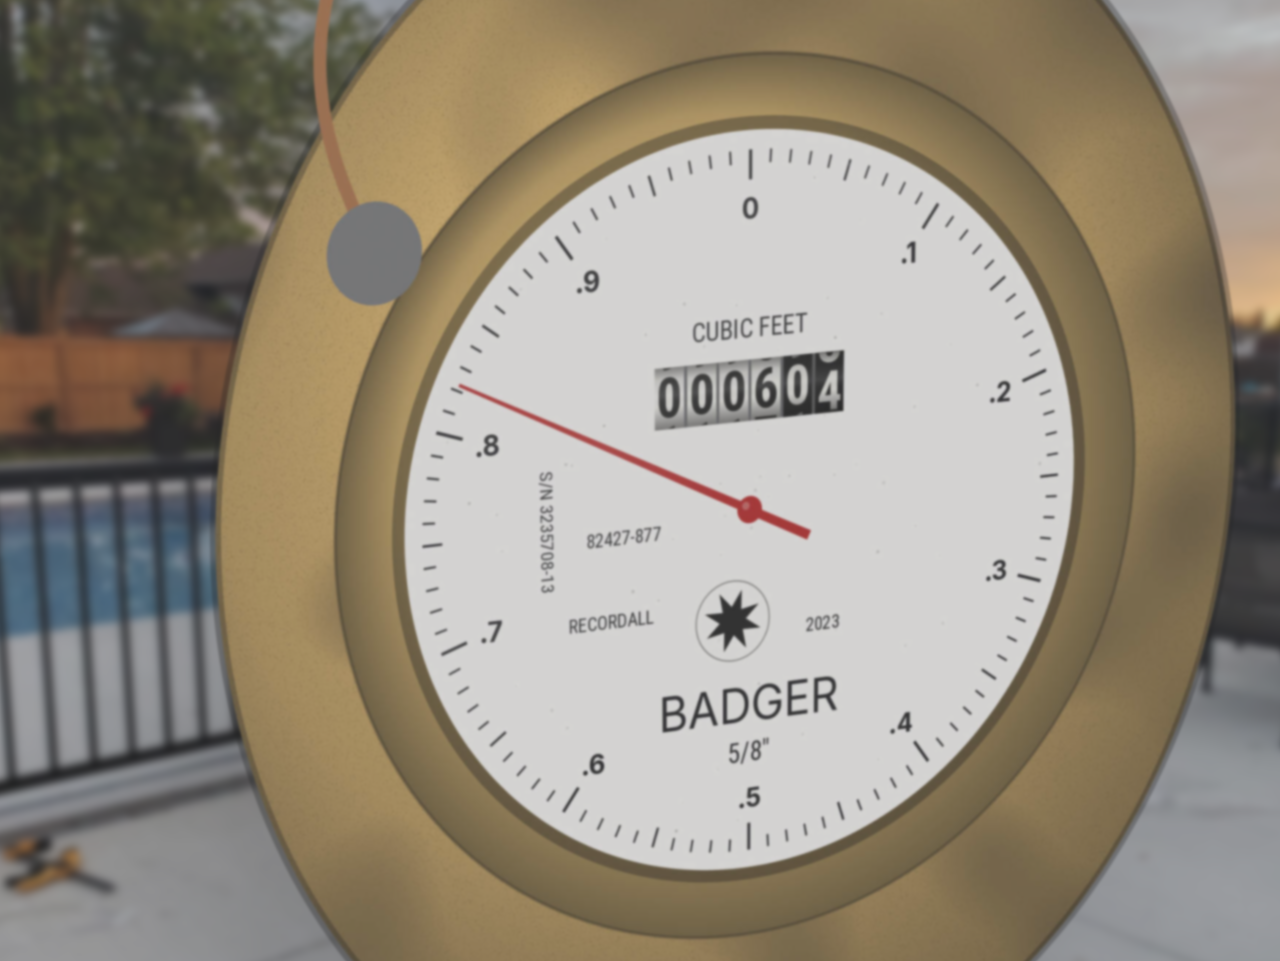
603.82 ft³
